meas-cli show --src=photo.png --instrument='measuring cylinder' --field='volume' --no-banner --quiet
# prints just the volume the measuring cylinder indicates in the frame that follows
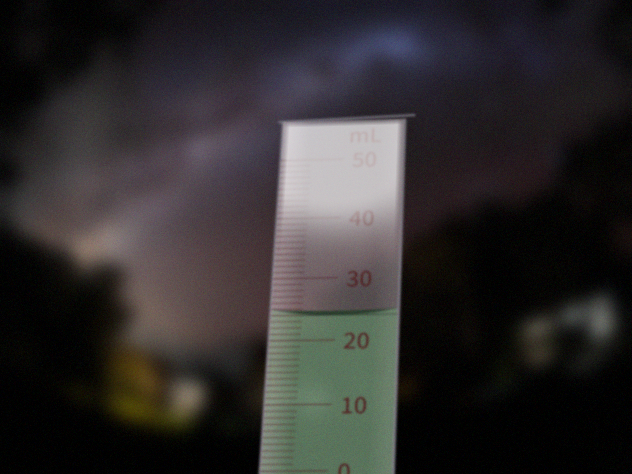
24 mL
